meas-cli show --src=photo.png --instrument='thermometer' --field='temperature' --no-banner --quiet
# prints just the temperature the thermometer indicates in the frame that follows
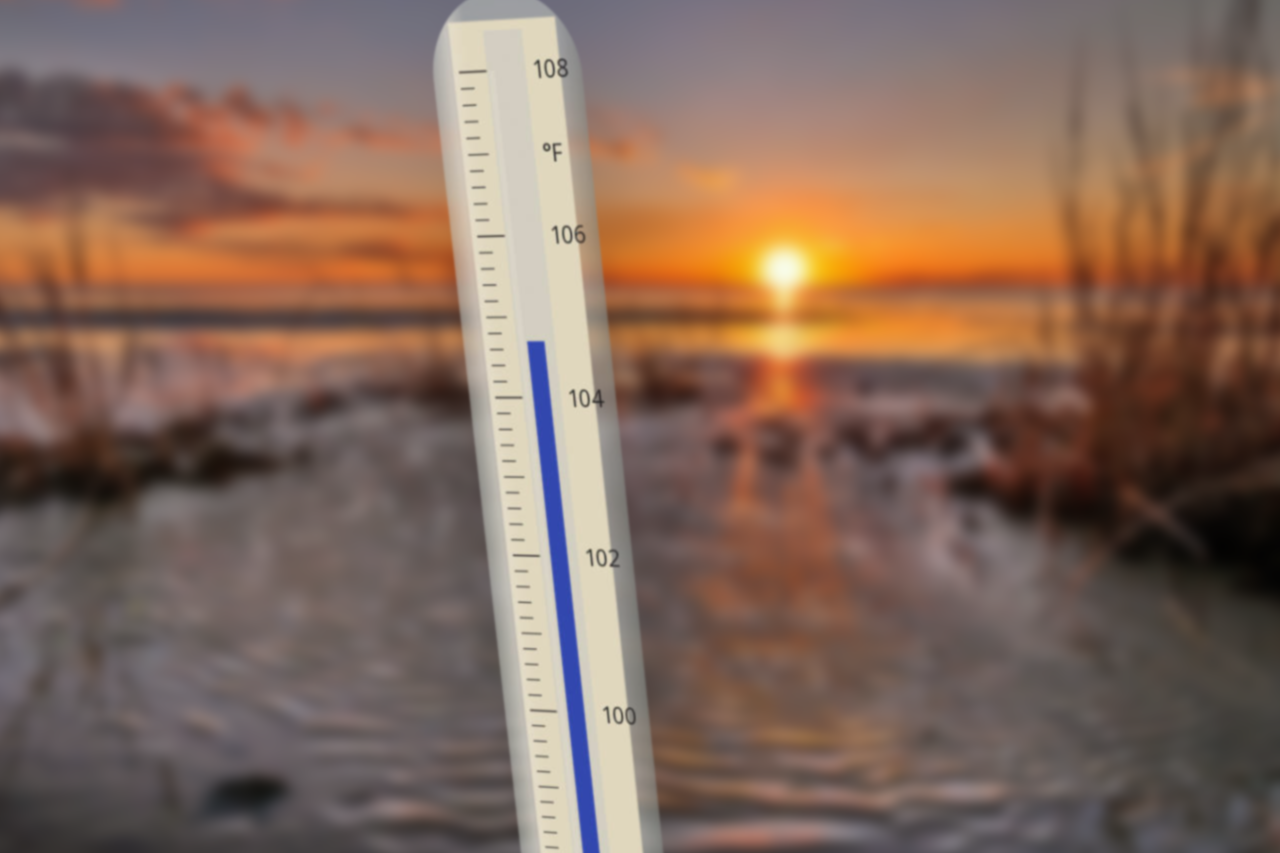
104.7 °F
